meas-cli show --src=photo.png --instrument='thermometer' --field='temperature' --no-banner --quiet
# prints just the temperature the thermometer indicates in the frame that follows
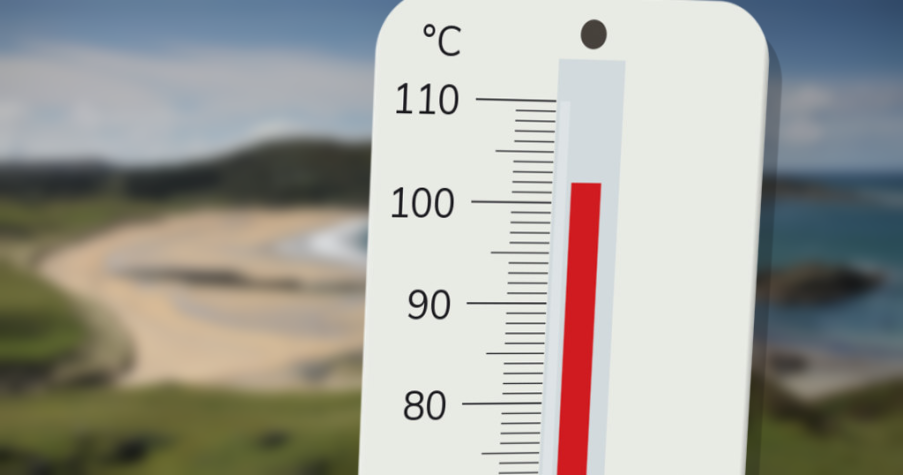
102 °C
